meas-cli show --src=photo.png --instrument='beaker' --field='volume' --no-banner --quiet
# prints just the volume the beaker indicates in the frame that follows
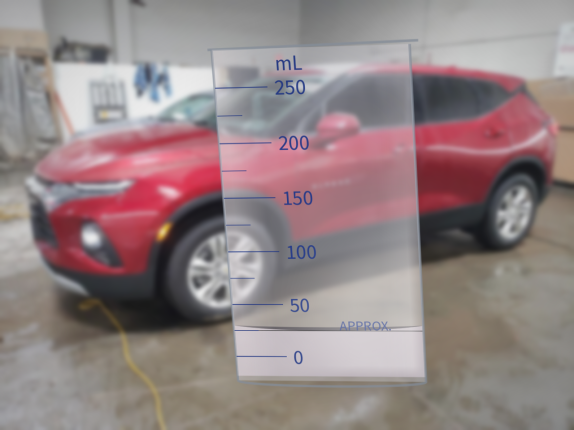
25 mL
